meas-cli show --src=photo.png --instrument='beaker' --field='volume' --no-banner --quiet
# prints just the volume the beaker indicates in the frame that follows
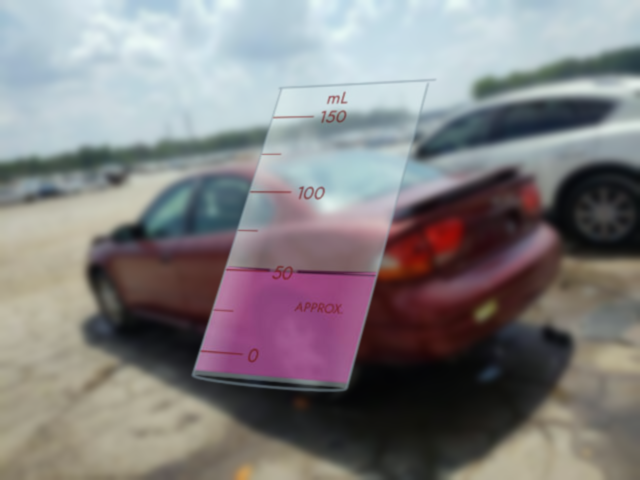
50 mL
